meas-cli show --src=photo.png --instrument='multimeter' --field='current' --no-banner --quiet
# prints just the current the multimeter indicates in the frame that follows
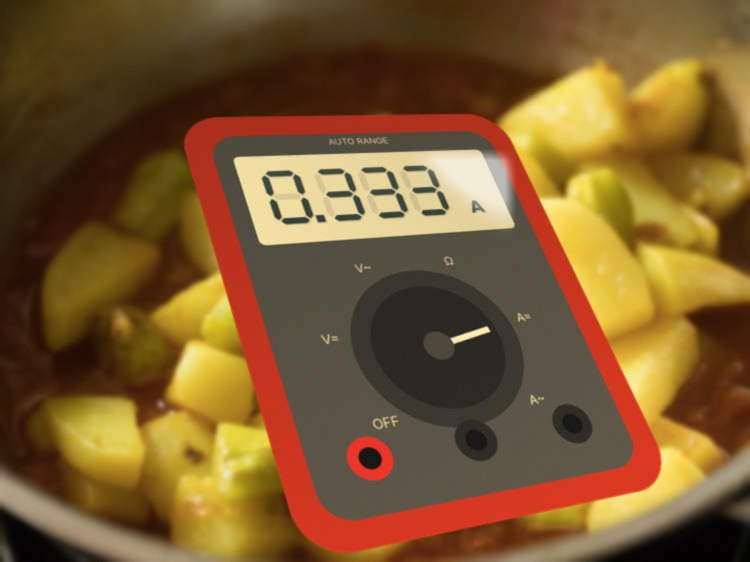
0.333 A
